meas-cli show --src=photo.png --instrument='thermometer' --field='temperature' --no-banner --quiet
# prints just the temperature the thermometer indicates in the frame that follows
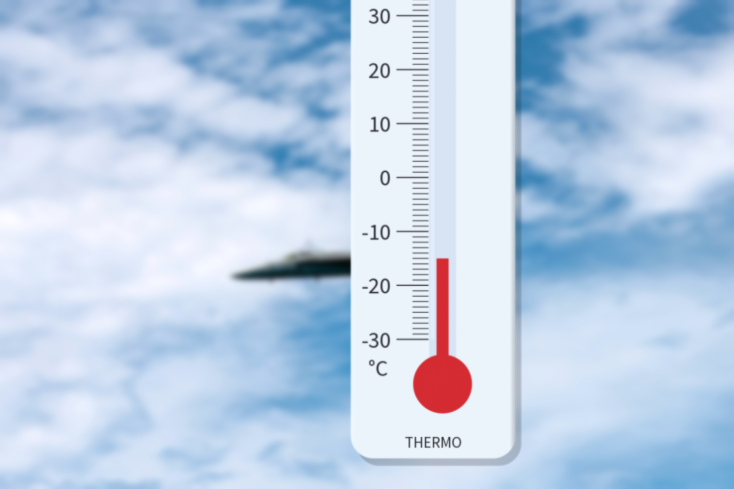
-15 °C
